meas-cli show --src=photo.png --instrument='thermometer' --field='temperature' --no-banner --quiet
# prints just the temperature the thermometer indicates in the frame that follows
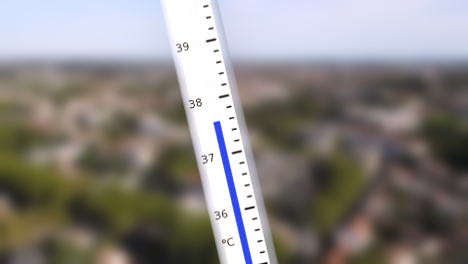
37.6 °C
